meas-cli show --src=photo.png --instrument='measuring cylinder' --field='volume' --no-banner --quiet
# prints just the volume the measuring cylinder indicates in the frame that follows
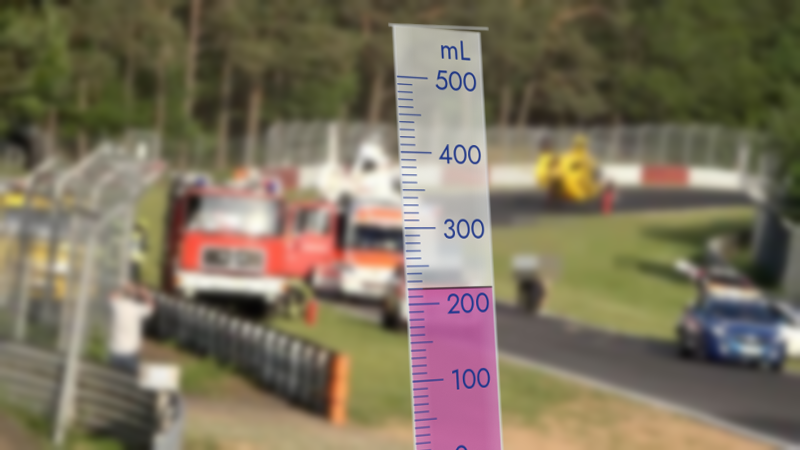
220 mL
